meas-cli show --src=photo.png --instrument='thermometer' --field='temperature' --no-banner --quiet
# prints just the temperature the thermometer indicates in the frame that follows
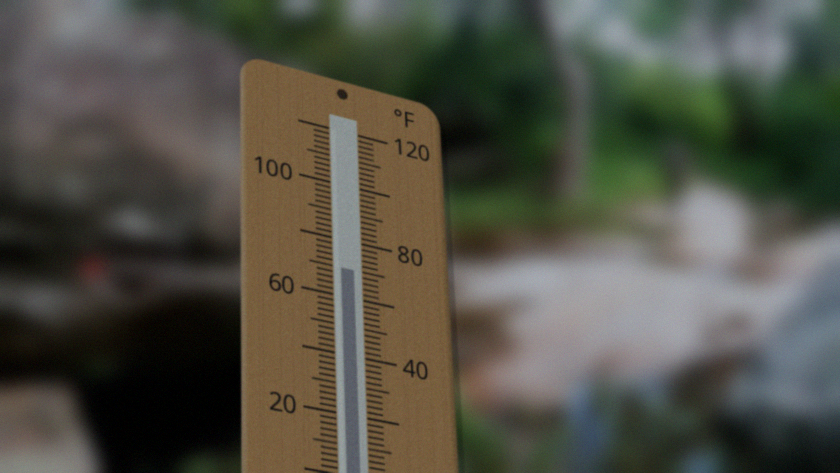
70 °F
